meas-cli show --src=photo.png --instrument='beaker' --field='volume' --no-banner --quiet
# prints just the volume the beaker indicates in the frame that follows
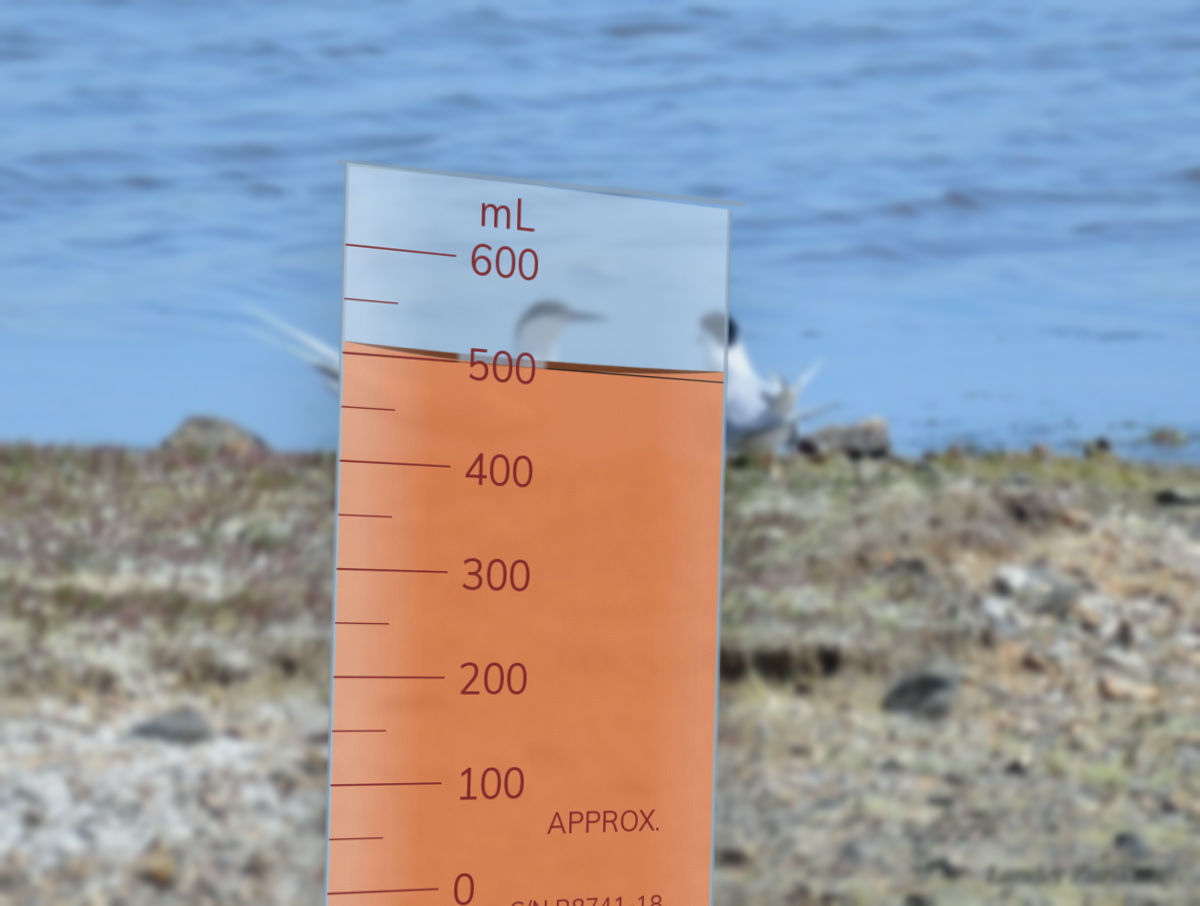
500 mL
